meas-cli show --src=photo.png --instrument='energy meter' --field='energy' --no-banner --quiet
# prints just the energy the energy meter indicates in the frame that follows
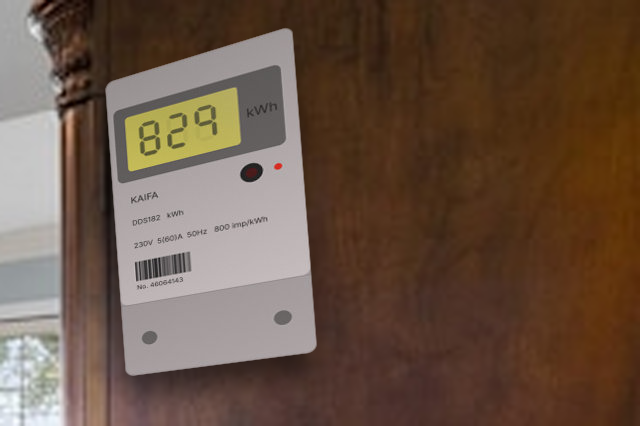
829 kWh
